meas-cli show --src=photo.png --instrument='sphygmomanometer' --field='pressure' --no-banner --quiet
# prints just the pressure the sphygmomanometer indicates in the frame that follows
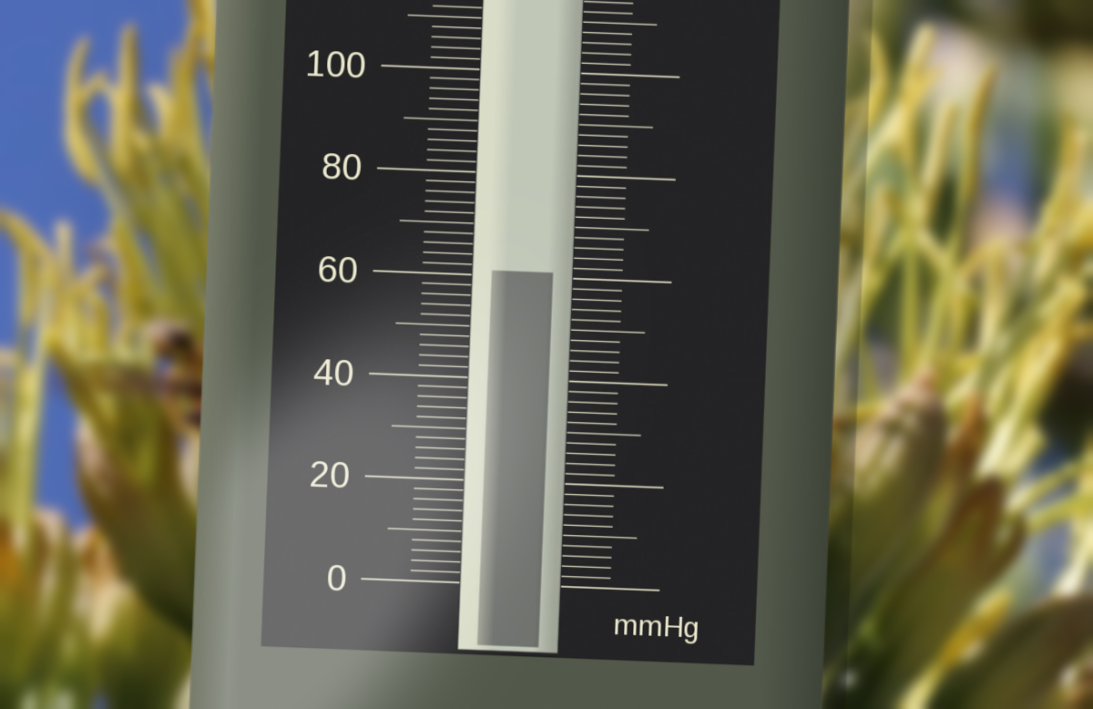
61 mmHg
